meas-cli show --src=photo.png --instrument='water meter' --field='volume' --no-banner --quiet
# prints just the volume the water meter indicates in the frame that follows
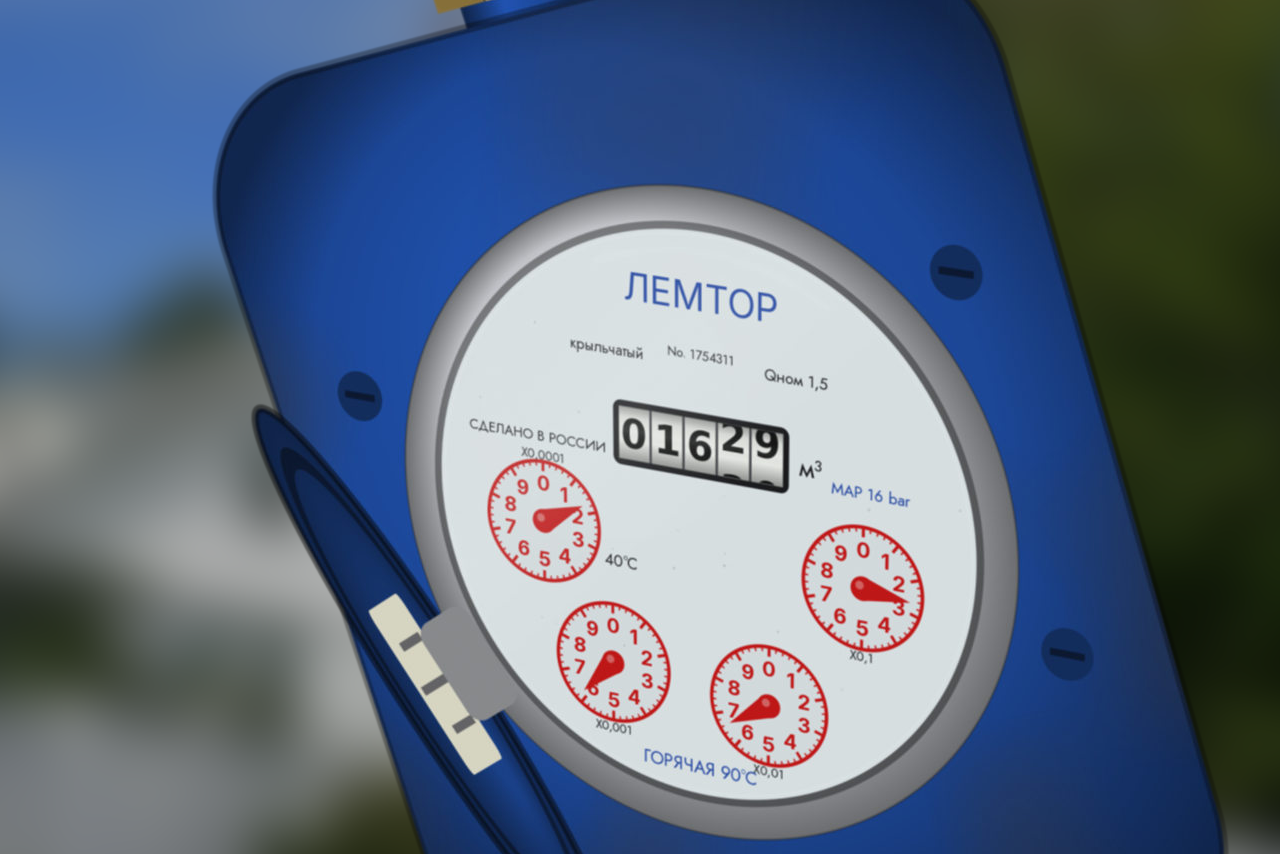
1629.2661 m³
